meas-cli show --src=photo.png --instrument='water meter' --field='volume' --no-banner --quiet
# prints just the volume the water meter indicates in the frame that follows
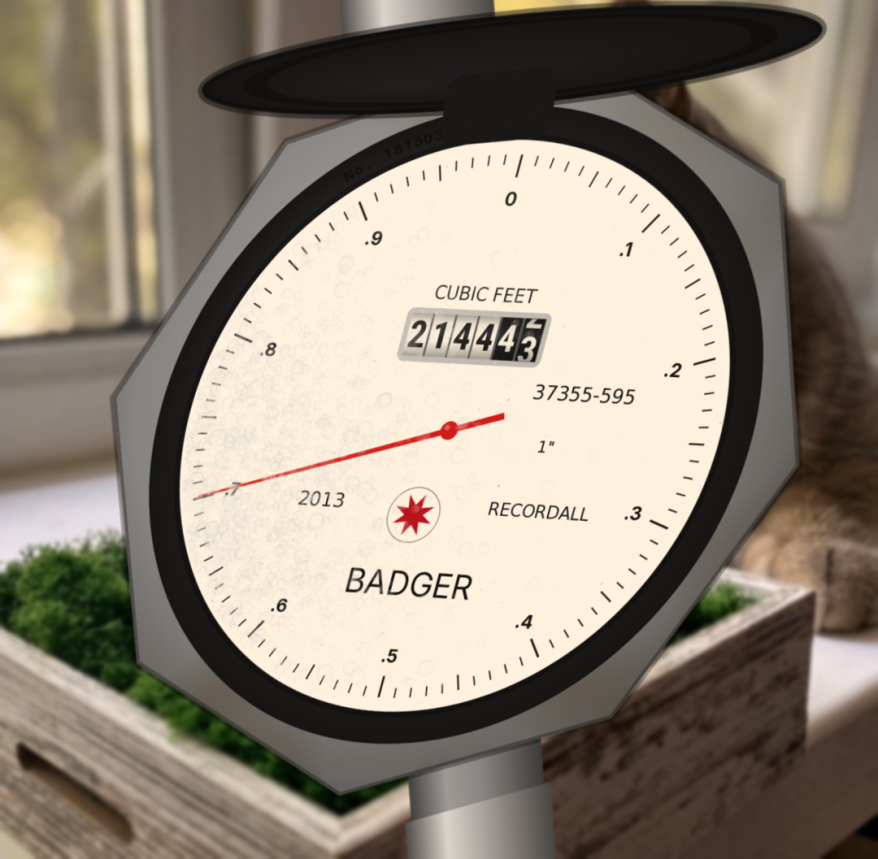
214442.70 ft³
